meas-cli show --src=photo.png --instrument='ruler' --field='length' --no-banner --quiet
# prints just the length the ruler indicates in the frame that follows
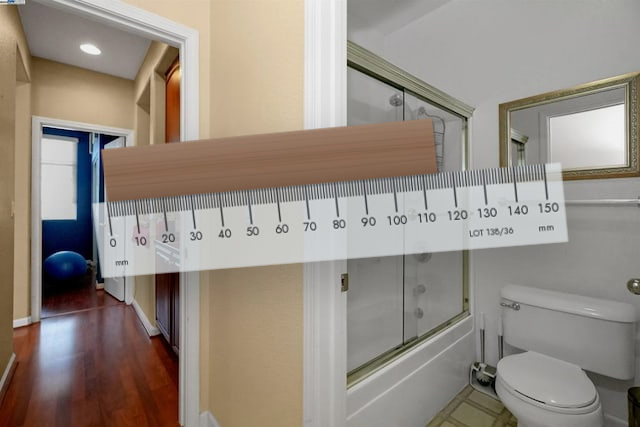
115 mm
